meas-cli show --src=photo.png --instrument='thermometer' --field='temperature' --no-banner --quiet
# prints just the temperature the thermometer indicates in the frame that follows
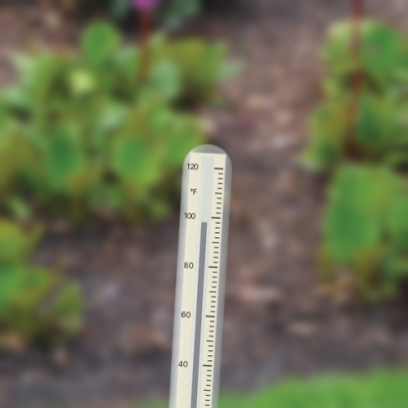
98 °F
